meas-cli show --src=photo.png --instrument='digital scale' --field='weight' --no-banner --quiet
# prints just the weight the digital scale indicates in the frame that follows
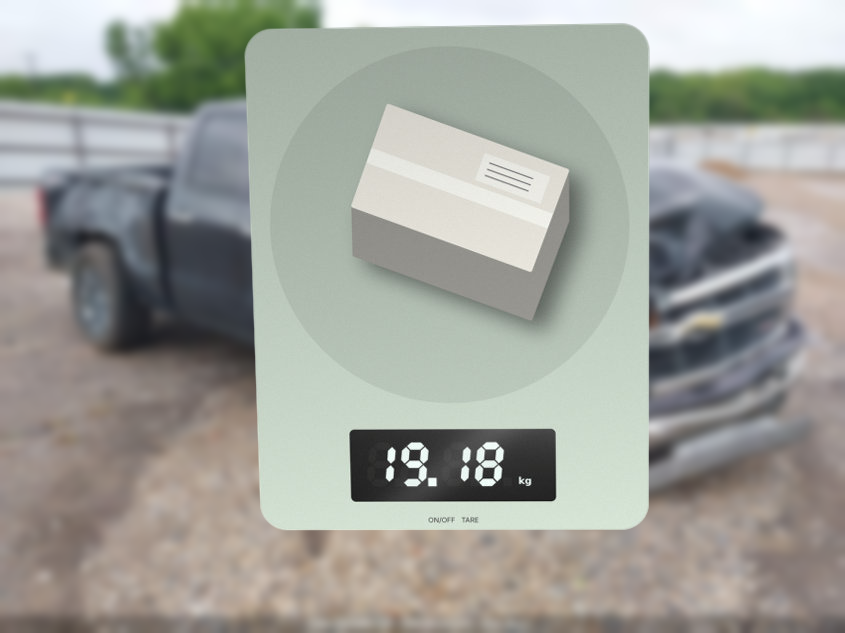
19.18 kg
